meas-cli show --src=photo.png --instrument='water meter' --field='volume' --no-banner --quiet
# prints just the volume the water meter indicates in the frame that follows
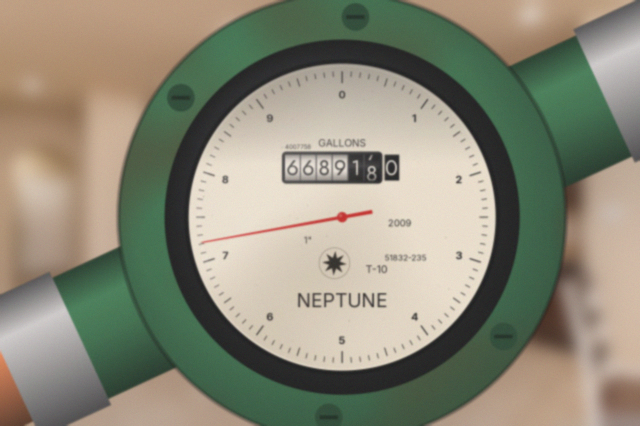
6689177.2 gal
